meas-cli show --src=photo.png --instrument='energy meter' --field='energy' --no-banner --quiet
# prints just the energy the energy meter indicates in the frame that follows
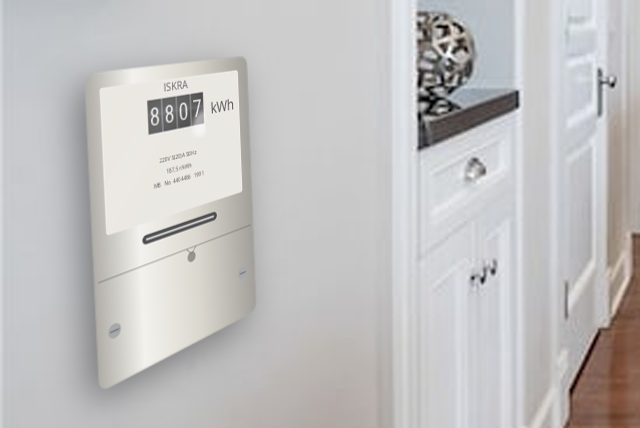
8807 kWh
